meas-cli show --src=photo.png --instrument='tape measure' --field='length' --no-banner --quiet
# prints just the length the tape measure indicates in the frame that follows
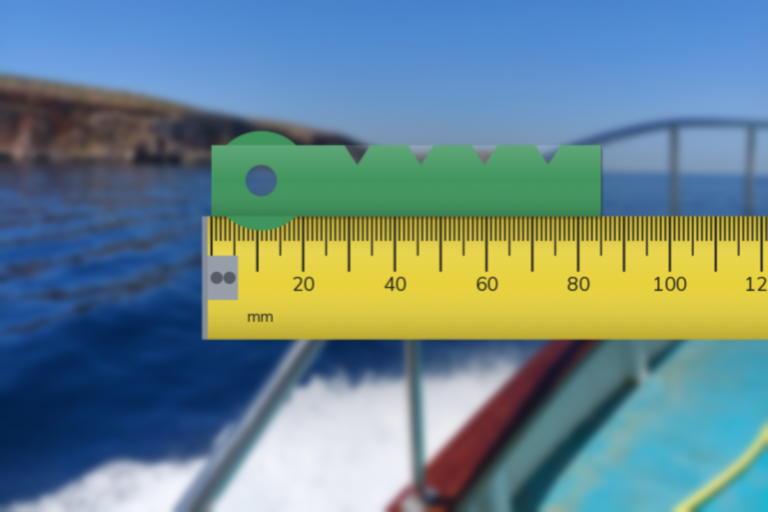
85 mm
